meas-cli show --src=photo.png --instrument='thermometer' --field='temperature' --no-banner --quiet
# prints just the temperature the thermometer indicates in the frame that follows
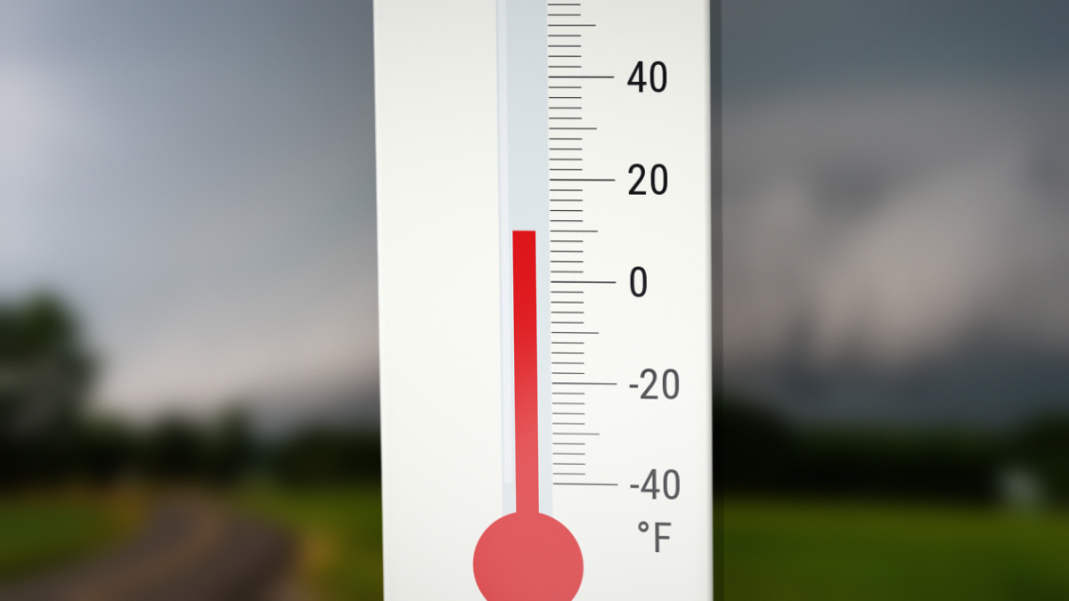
10 °F
